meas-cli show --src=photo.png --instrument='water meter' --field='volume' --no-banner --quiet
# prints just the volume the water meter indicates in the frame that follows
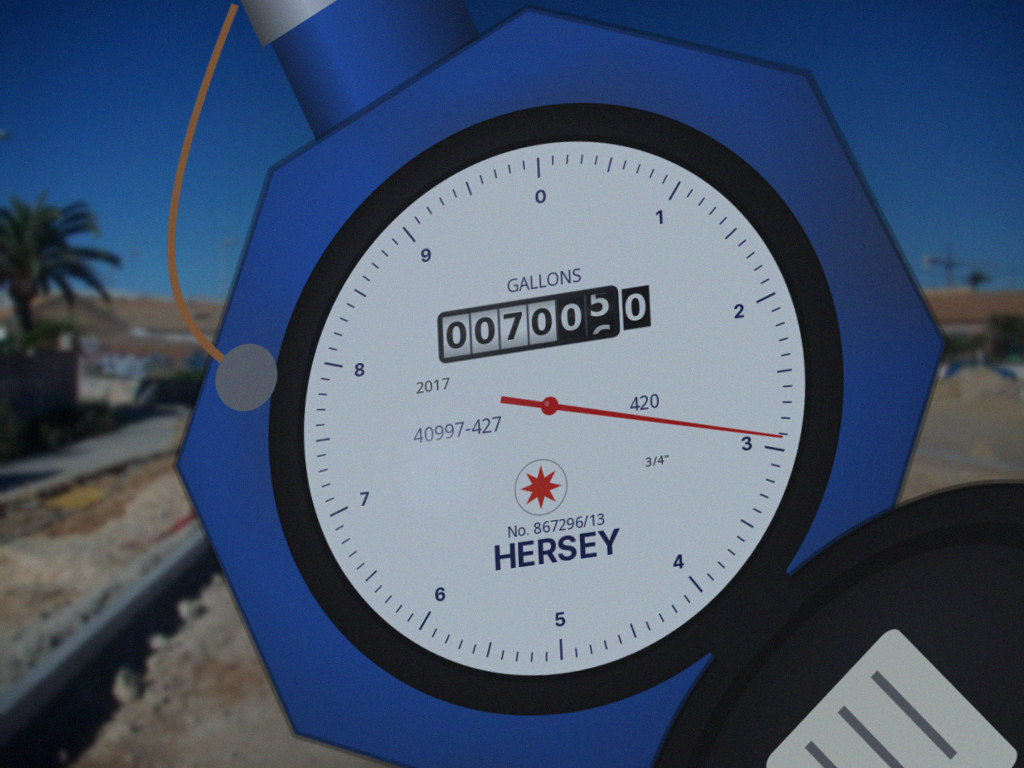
70052.9 gal
